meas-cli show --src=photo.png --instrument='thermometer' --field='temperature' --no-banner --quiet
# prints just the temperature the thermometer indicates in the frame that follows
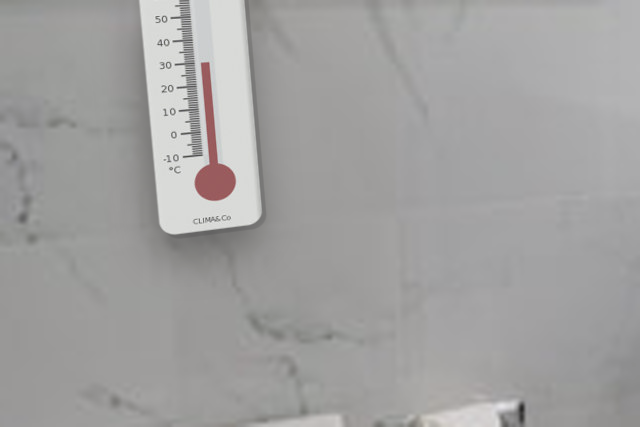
30 °C
